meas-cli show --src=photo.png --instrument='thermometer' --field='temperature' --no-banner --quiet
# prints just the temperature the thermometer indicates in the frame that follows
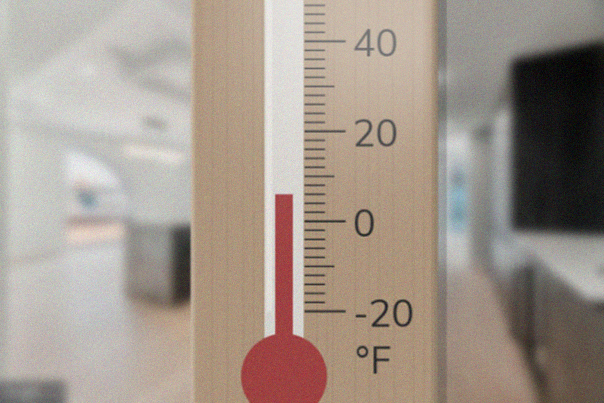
6 °F
